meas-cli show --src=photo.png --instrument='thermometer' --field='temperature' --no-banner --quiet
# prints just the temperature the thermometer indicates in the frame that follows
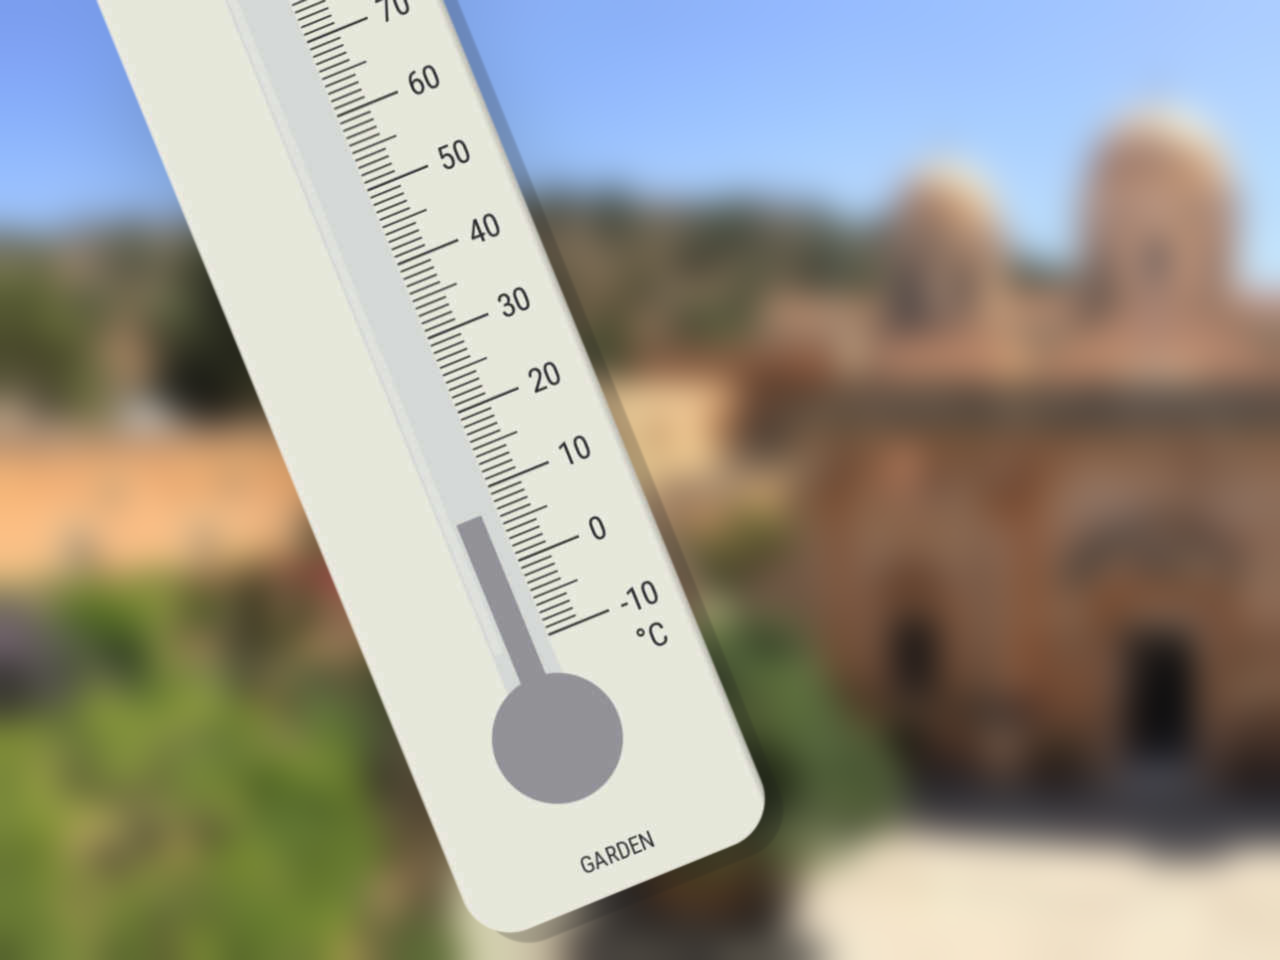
7 °C
